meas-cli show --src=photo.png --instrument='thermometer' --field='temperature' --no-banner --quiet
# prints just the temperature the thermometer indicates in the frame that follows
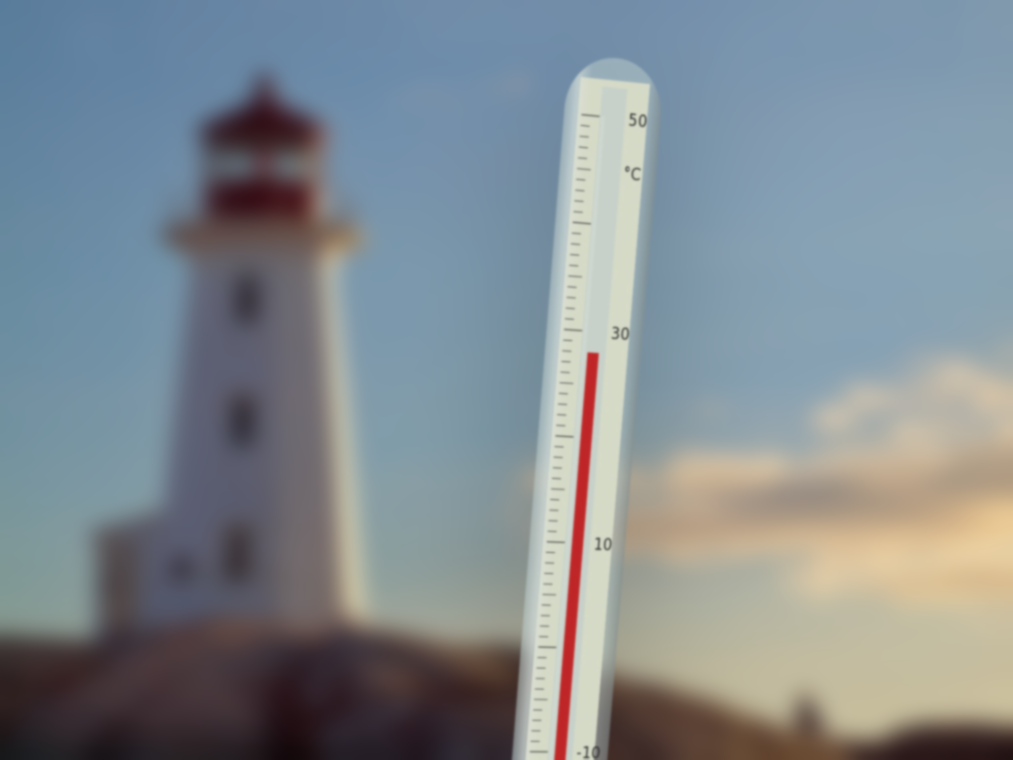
28 °C
